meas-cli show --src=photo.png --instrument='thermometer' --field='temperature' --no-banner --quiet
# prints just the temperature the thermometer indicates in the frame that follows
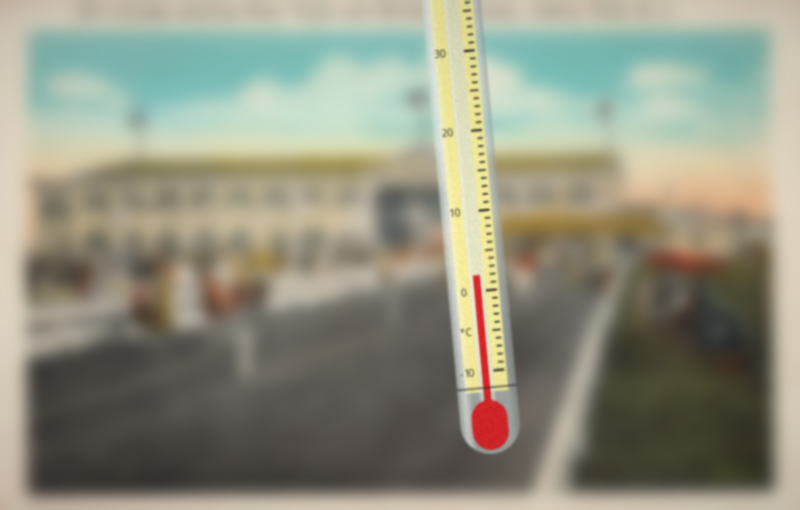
2 °C
